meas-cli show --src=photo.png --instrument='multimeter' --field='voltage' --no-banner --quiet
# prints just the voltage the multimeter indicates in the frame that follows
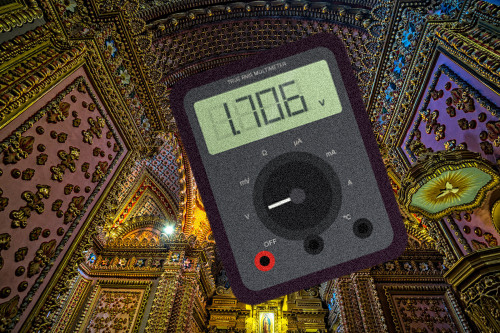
1.706 V
